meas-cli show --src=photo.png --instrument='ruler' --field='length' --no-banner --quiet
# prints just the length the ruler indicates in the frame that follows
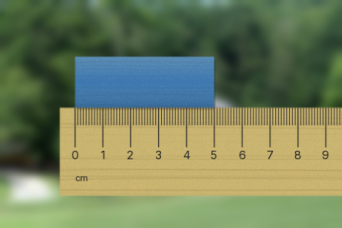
5 cm
